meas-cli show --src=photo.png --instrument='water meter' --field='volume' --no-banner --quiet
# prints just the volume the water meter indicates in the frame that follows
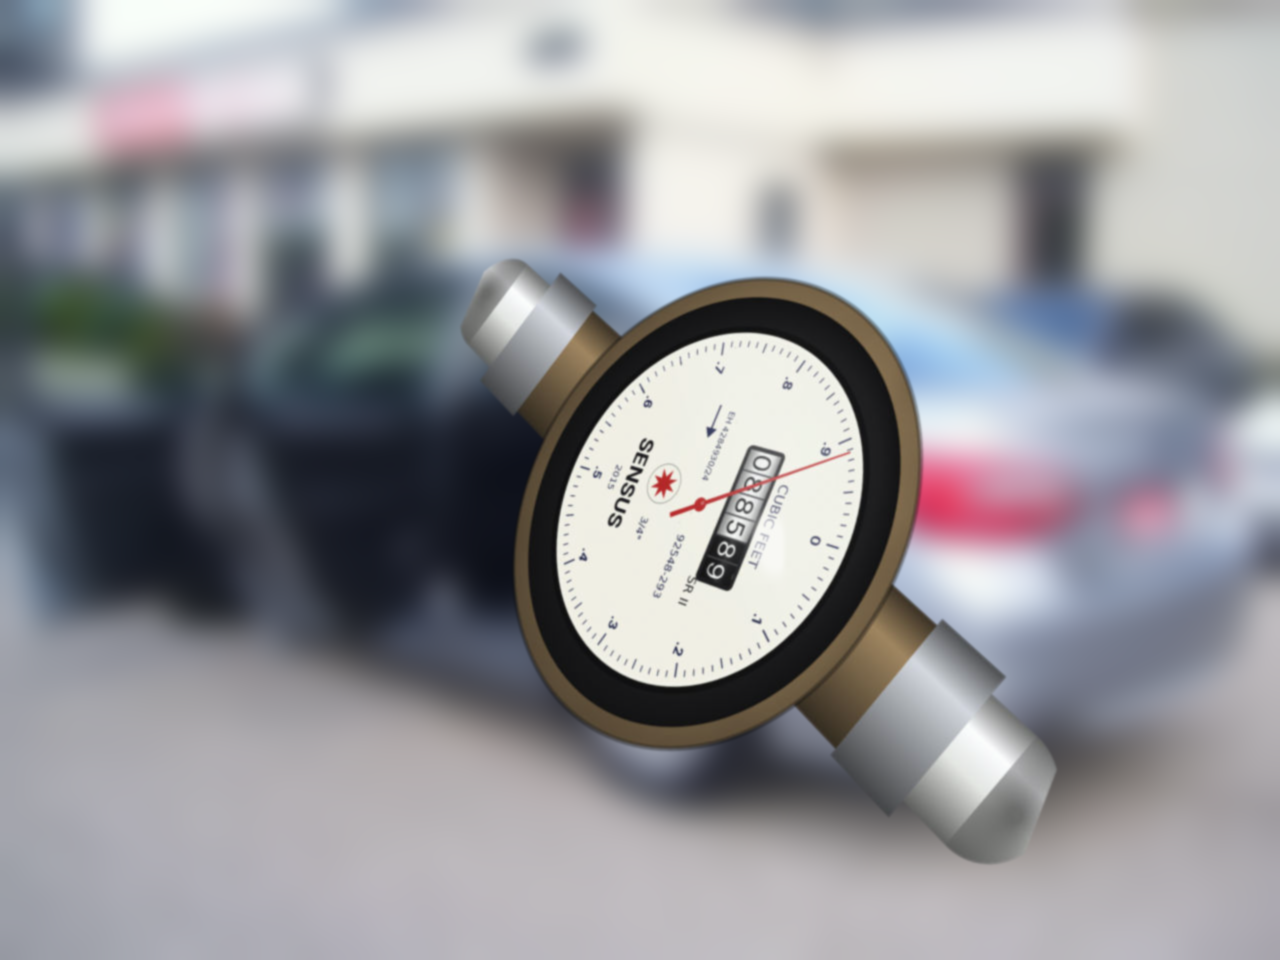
88588.91 ft³
